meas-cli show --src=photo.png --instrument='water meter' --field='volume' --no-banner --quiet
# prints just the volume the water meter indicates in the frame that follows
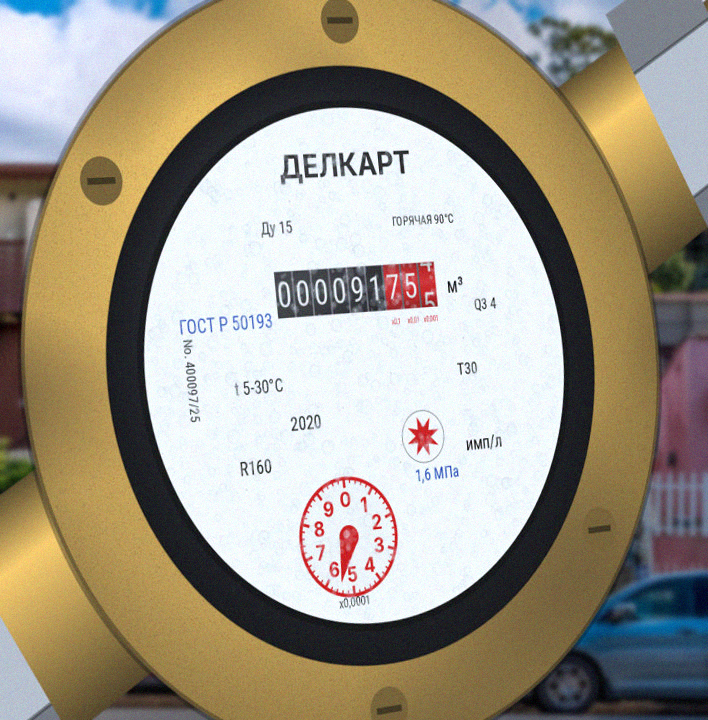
91.7545 m³
